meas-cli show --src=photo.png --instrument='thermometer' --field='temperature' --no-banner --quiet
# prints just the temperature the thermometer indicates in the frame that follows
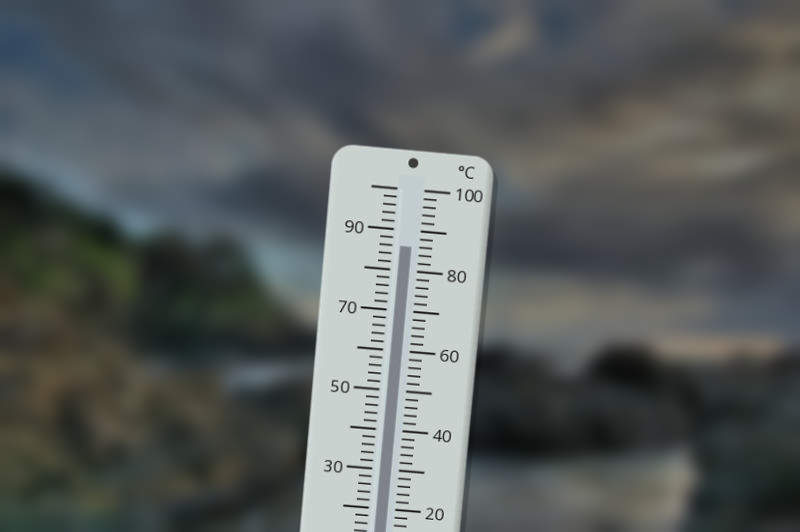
86 °C
